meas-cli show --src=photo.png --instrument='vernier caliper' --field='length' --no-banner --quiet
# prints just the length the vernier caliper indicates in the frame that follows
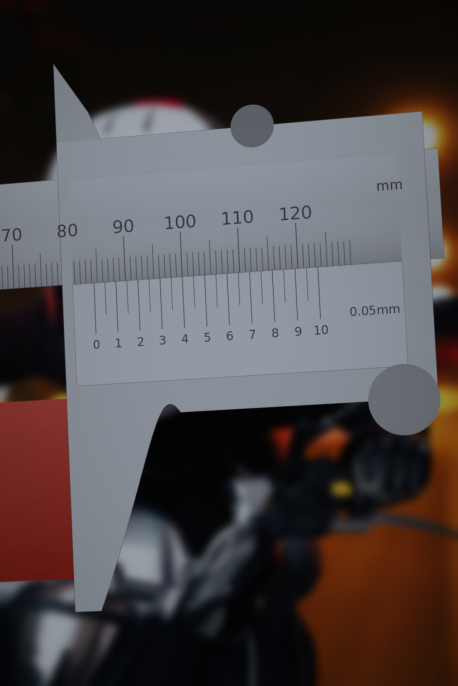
84.4 mm
